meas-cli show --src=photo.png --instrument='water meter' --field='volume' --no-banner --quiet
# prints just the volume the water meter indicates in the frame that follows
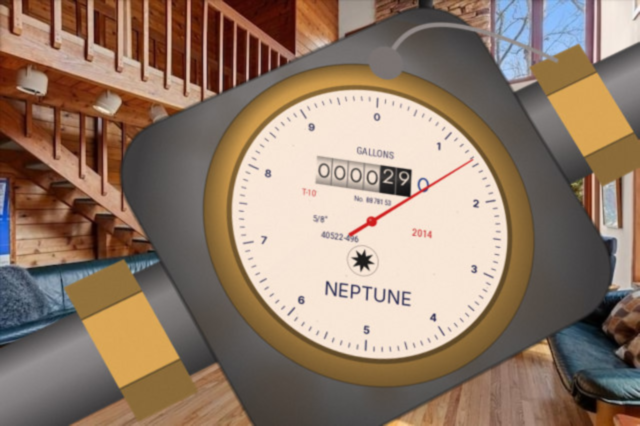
291.4 gal
